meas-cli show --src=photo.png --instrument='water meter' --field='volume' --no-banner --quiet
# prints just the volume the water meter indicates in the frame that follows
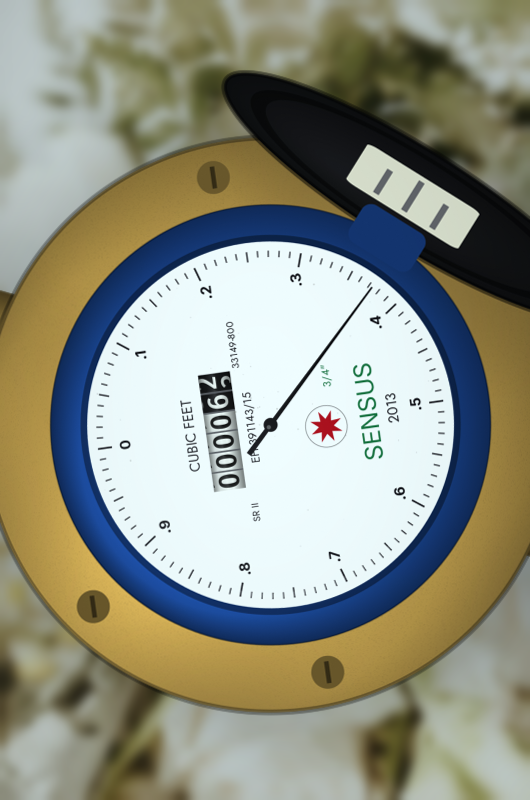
62.37 ft³
